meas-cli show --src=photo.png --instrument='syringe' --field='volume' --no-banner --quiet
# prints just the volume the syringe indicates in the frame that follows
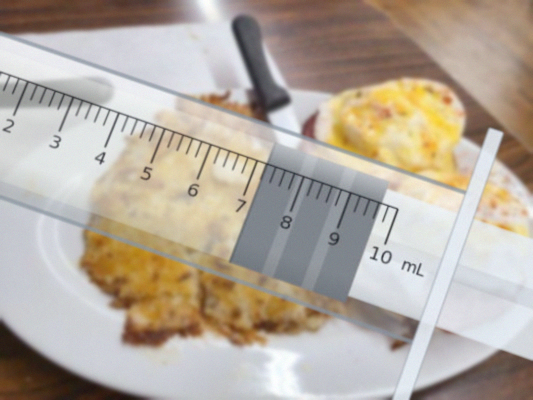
7.2 mL
